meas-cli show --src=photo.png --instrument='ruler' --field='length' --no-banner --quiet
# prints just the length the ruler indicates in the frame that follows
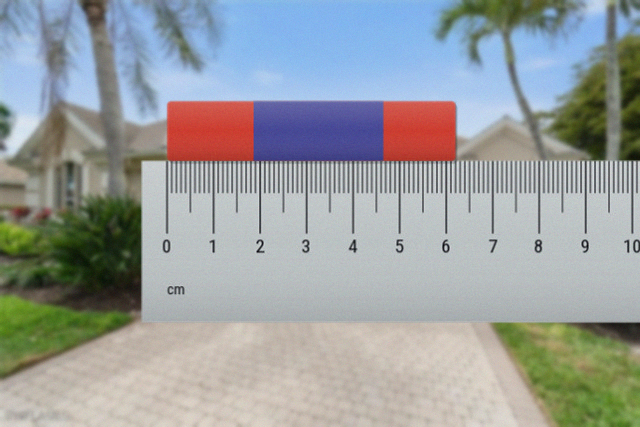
6.2 cm
